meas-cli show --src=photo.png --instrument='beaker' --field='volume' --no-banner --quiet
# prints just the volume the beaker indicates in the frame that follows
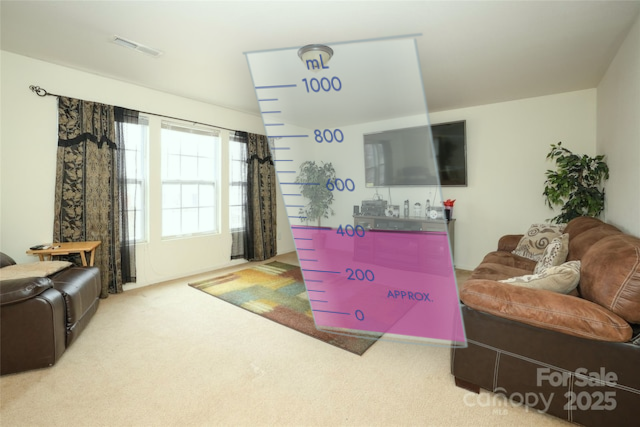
400 mL
